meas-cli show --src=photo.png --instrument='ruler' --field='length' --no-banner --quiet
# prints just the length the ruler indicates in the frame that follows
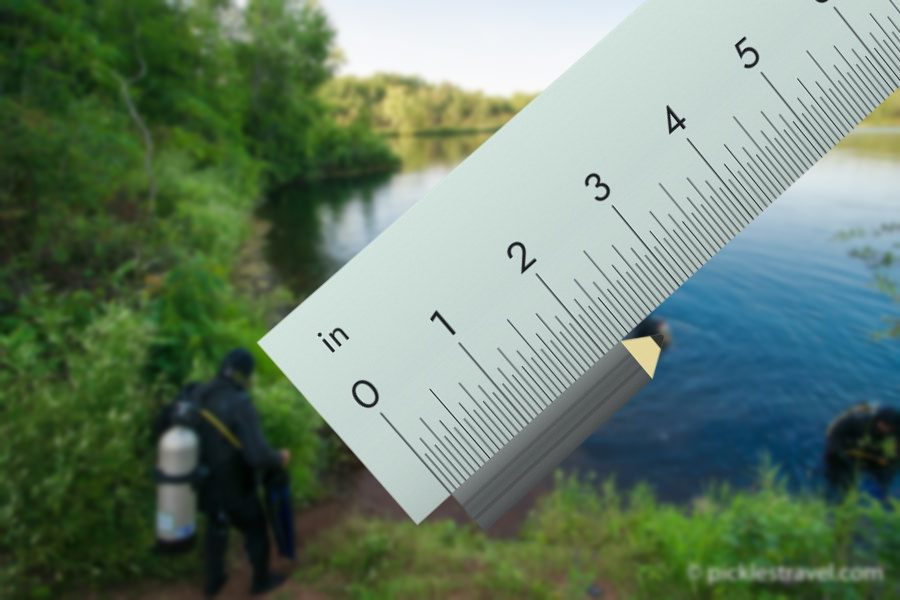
2.5625 in
